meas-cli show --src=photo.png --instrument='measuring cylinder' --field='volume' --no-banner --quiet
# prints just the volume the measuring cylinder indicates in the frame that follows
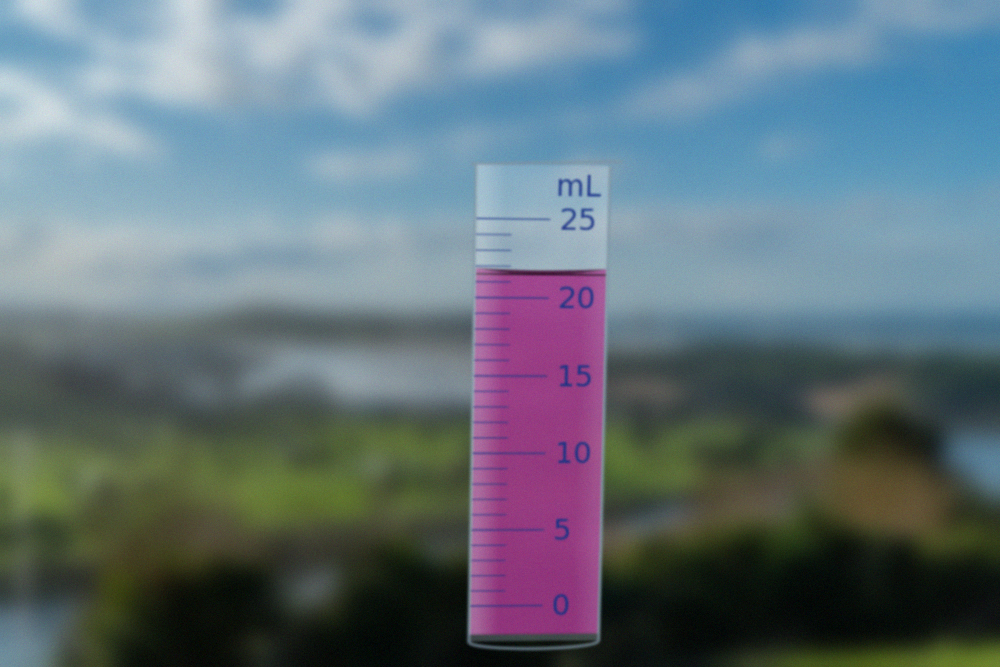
21.5 mL
